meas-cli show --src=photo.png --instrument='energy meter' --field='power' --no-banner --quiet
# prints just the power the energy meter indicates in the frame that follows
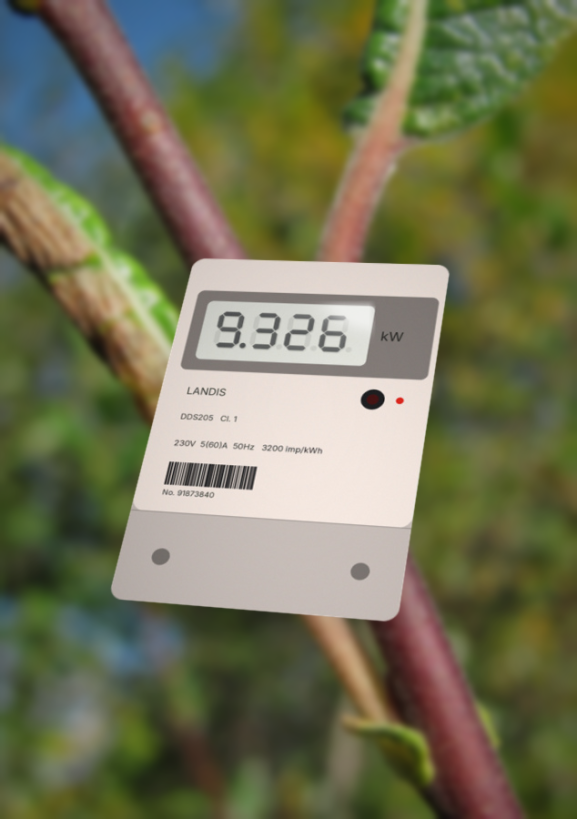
9.326 kW
